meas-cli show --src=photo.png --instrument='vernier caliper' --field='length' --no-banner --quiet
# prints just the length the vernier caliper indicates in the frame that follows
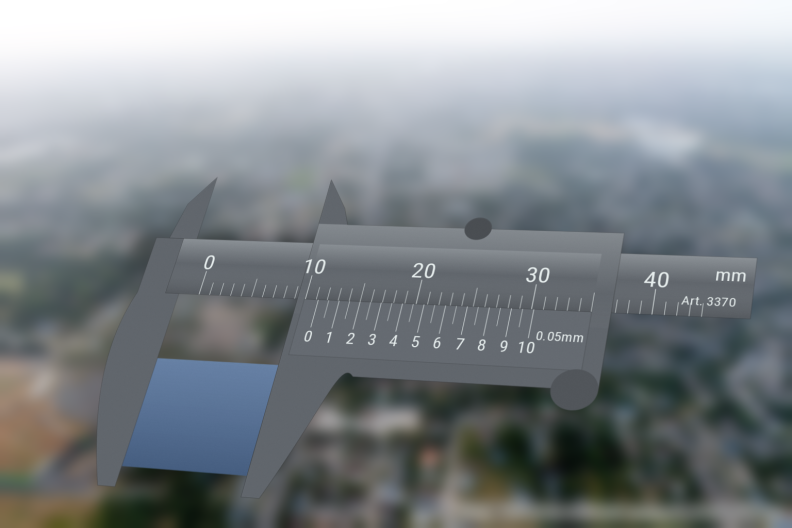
11.2 mm
